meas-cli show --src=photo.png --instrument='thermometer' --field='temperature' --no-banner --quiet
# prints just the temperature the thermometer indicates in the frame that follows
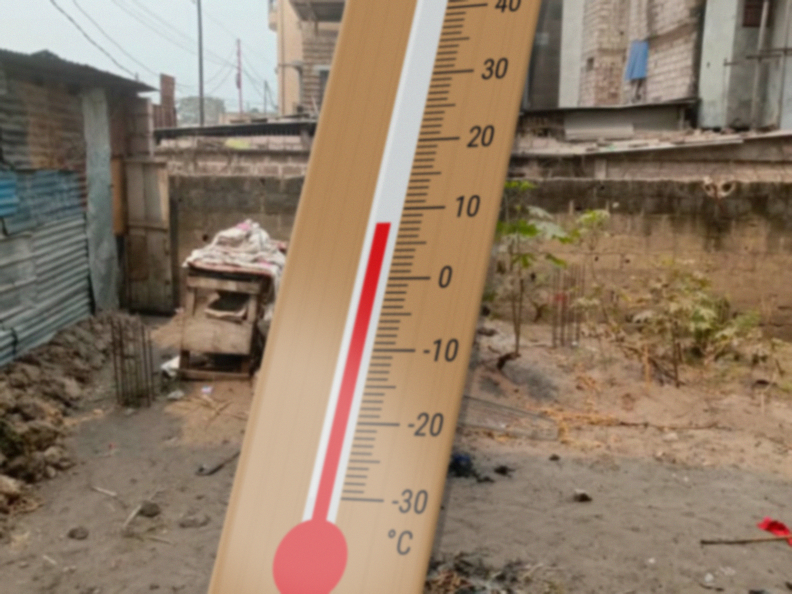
8 °C
